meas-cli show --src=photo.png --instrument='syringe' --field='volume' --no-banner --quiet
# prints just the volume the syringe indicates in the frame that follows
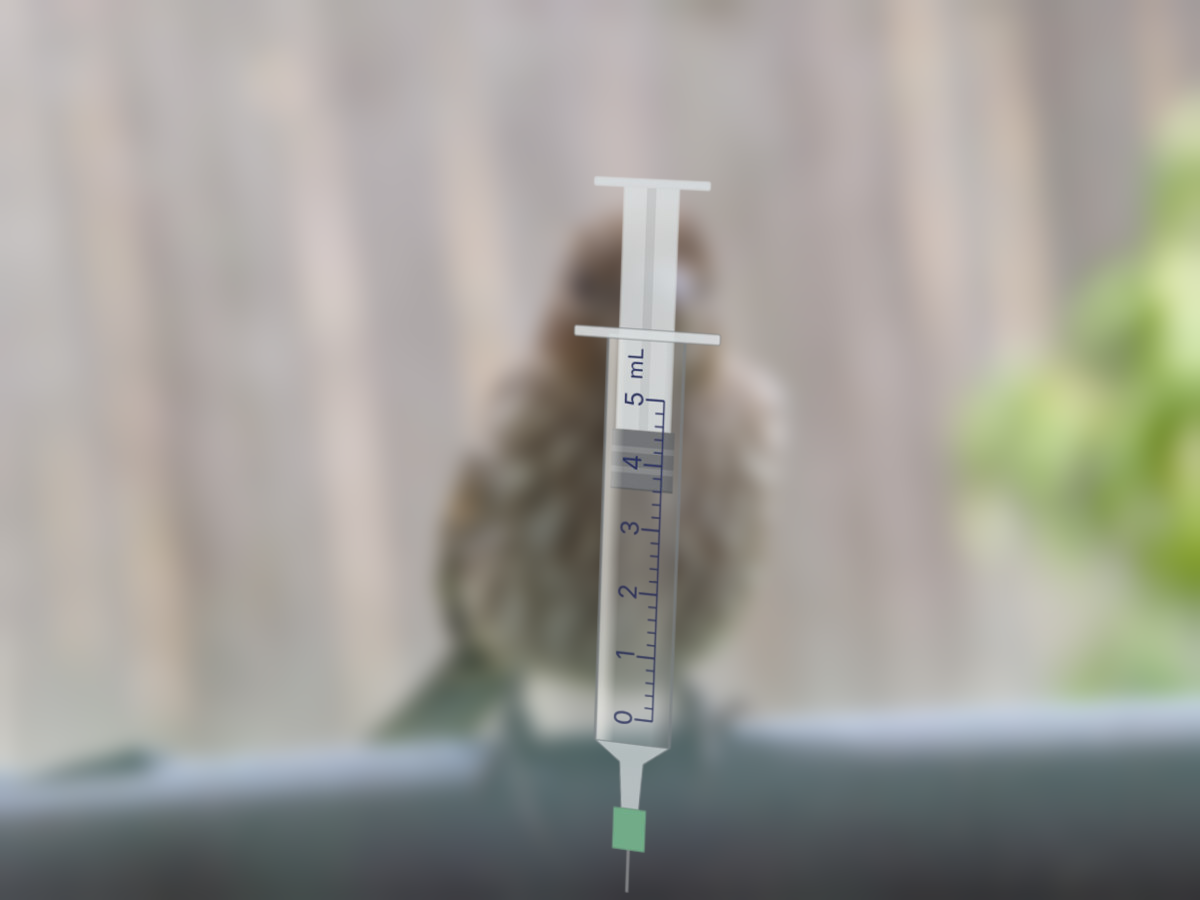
3.6 mL
